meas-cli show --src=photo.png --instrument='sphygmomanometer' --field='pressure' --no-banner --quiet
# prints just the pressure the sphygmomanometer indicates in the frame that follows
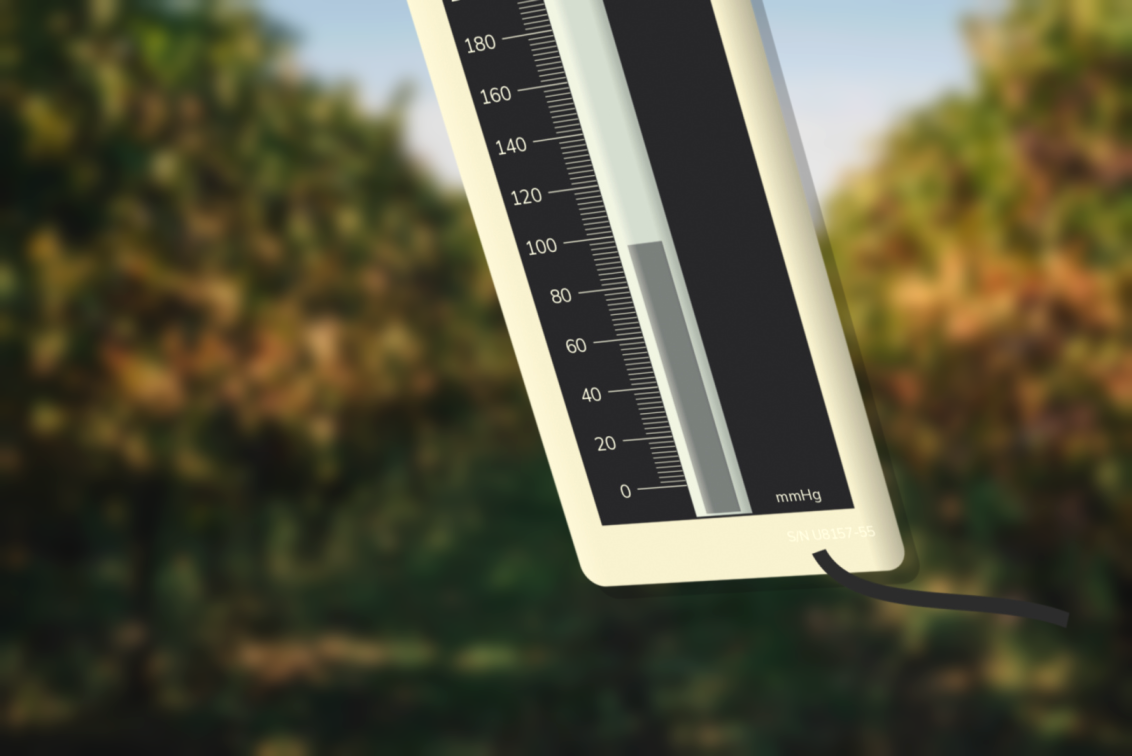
96 mmHg
